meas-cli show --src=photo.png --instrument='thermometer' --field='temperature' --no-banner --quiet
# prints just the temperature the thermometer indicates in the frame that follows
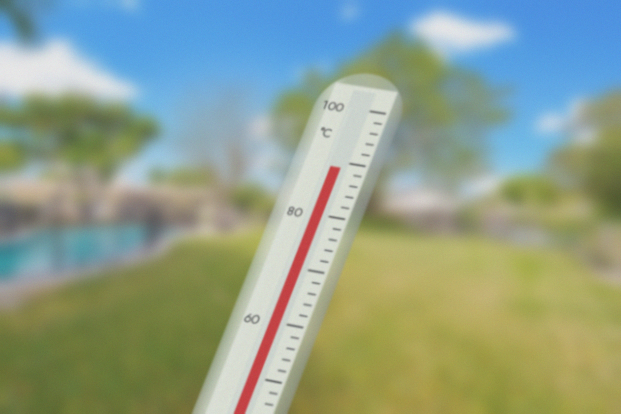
89 °C
